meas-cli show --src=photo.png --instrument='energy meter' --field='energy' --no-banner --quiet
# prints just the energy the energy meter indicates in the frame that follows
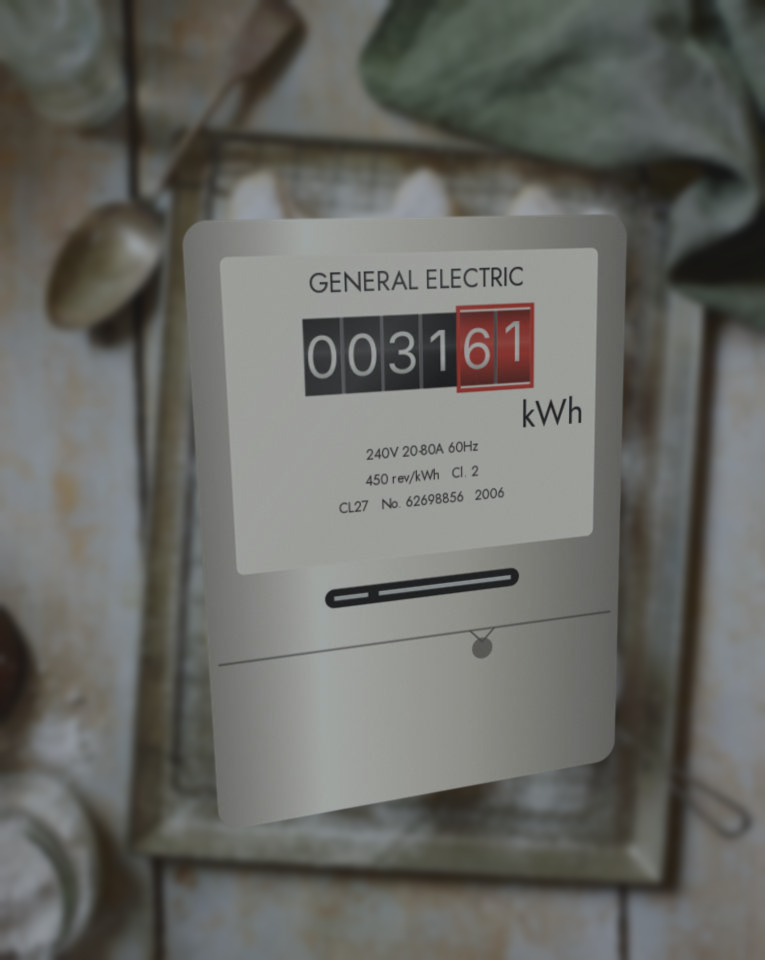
31.61 kWh
